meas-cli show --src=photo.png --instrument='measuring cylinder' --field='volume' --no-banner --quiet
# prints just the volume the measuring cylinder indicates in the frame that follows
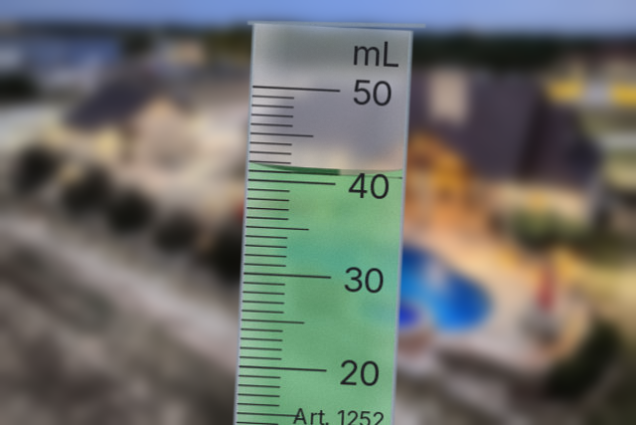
41 mL
